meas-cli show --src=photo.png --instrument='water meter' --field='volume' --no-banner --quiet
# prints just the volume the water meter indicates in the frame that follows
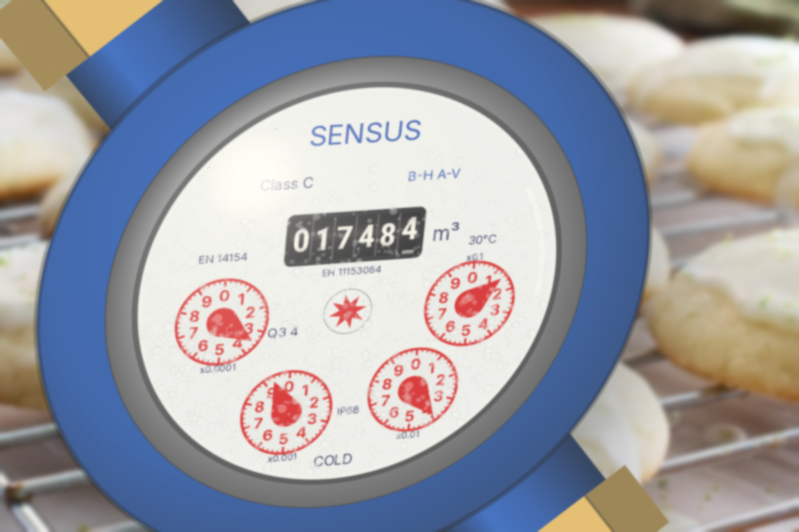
17484.1393 m³
